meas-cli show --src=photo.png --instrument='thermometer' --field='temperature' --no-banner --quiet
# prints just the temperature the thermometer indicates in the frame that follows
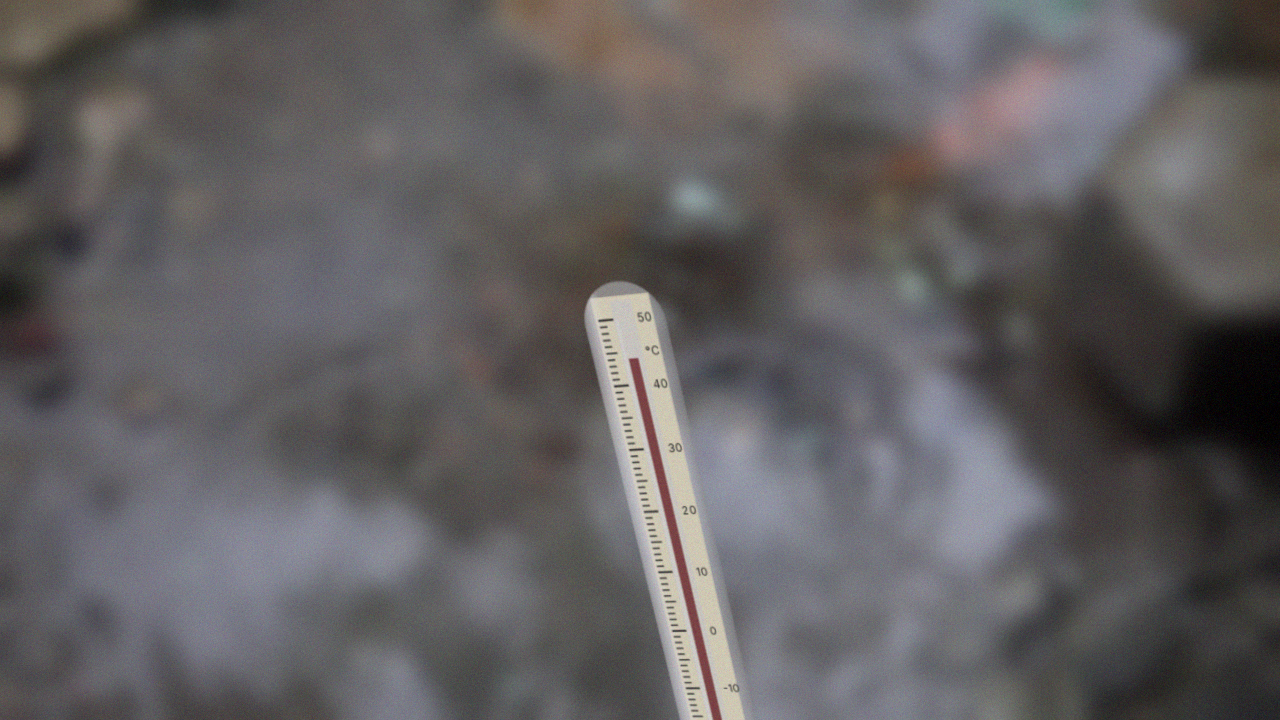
44 °C
